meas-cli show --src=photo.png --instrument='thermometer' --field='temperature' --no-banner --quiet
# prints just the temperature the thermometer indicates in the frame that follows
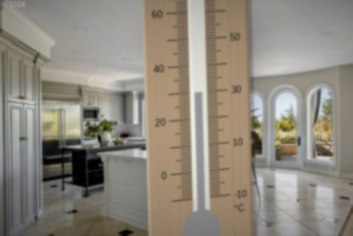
30 °C
